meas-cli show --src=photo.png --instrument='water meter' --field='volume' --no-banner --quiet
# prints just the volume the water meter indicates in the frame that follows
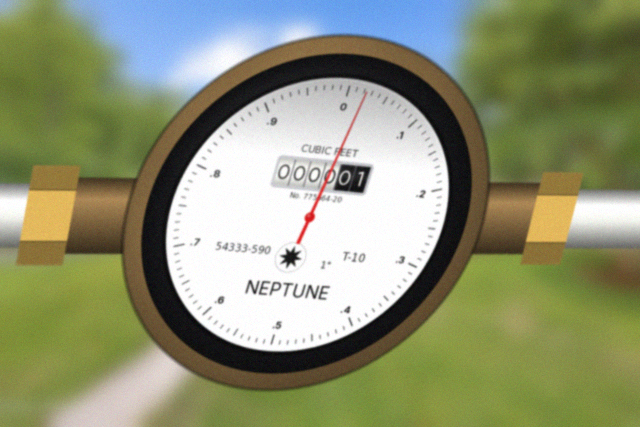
1.02 ft³
